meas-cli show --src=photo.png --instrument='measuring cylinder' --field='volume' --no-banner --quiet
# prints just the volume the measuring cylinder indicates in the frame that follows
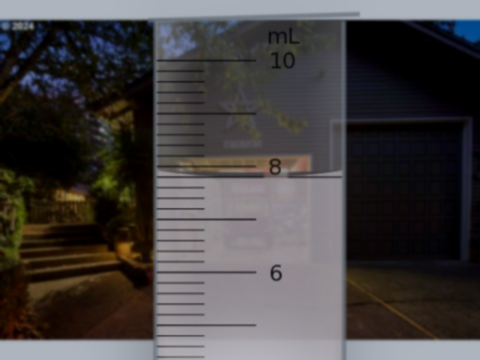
7.8 mL
